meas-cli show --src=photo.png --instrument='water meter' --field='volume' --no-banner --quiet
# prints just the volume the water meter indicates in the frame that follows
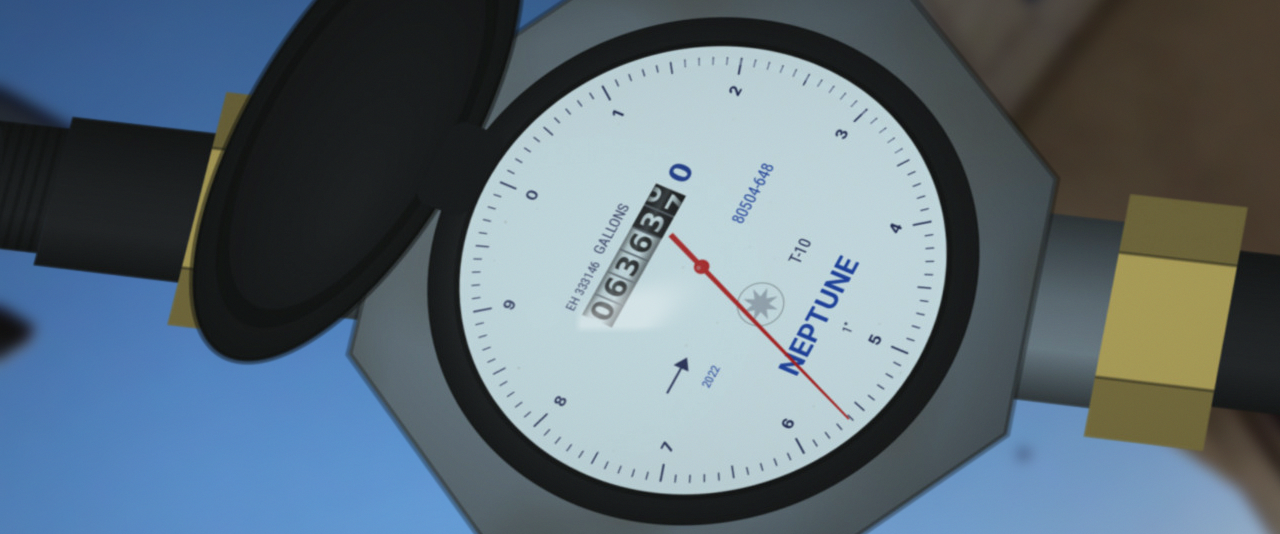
636365.6 gal
